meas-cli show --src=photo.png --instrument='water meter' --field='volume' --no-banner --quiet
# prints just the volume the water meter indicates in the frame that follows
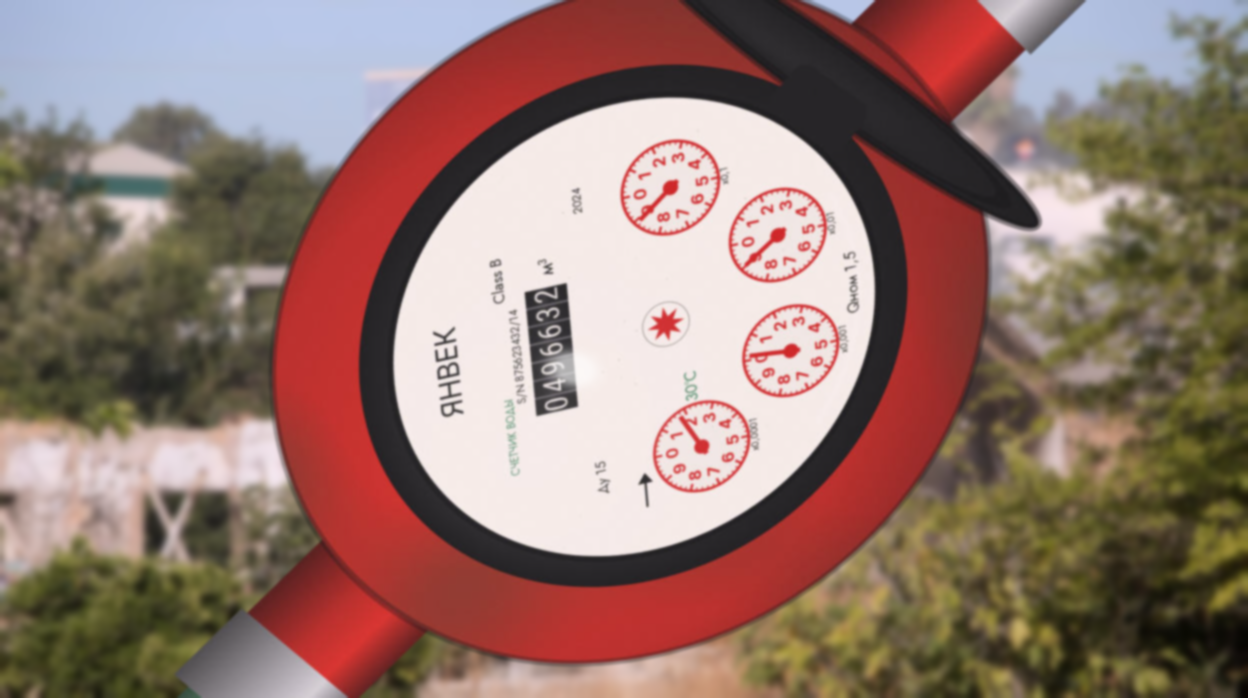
496632.8901 m³
